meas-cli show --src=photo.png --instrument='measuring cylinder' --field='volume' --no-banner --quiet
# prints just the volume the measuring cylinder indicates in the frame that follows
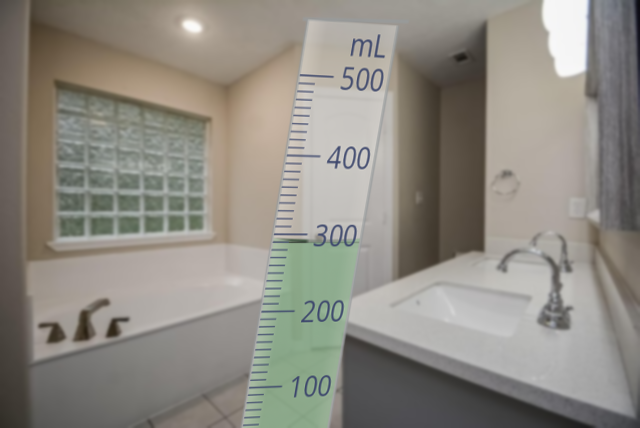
290 mL
